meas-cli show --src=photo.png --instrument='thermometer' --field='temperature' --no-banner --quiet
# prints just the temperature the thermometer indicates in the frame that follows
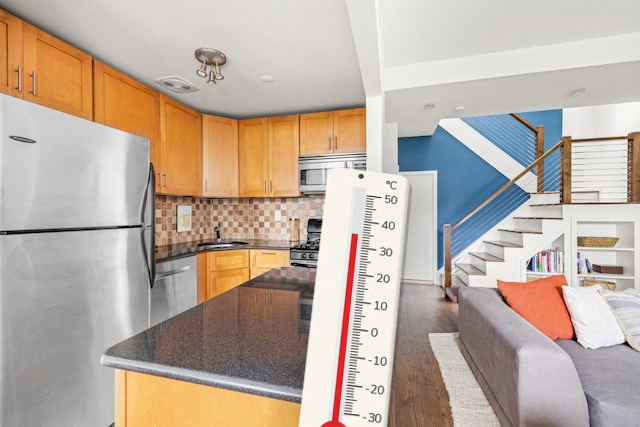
35 °C
